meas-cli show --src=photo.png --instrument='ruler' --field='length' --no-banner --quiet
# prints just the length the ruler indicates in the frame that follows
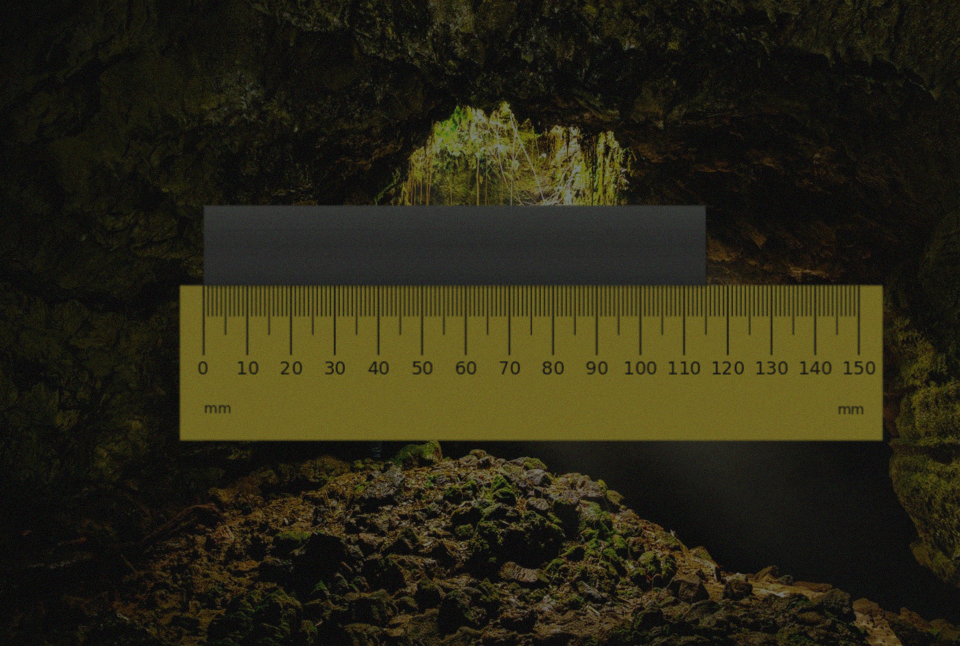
115 mm
